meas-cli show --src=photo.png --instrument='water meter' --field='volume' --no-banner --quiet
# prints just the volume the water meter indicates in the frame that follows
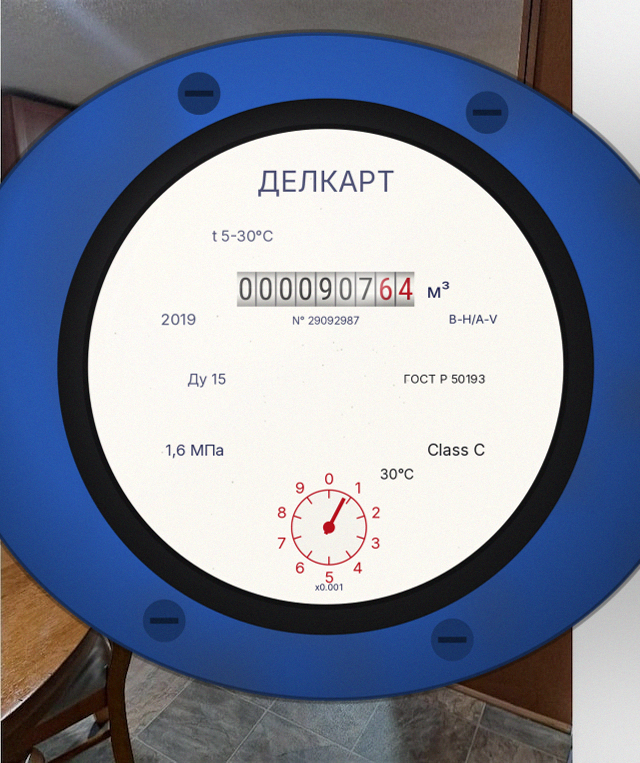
907.640 m³
